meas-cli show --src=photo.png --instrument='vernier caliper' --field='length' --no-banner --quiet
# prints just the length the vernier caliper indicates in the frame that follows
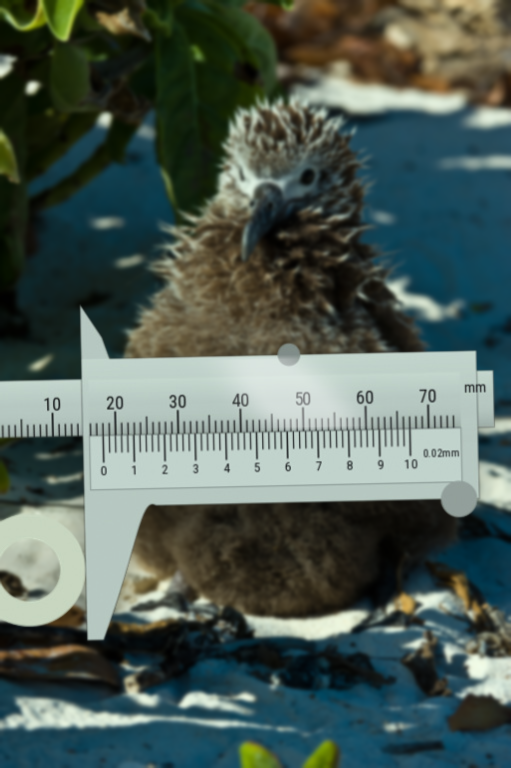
18.0 mm
